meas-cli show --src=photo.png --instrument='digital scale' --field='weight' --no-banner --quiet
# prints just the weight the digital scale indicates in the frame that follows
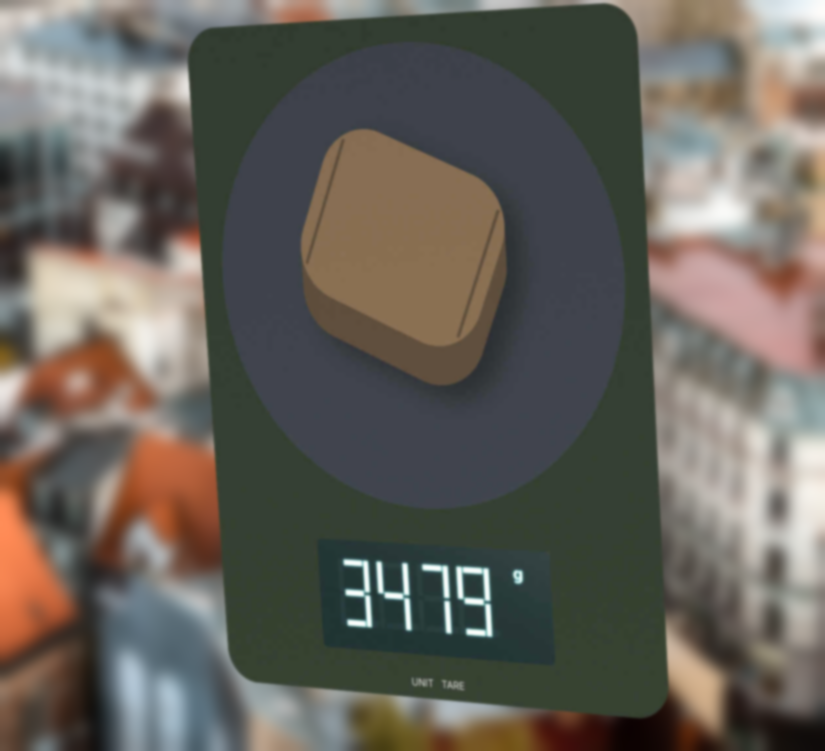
3479 g
